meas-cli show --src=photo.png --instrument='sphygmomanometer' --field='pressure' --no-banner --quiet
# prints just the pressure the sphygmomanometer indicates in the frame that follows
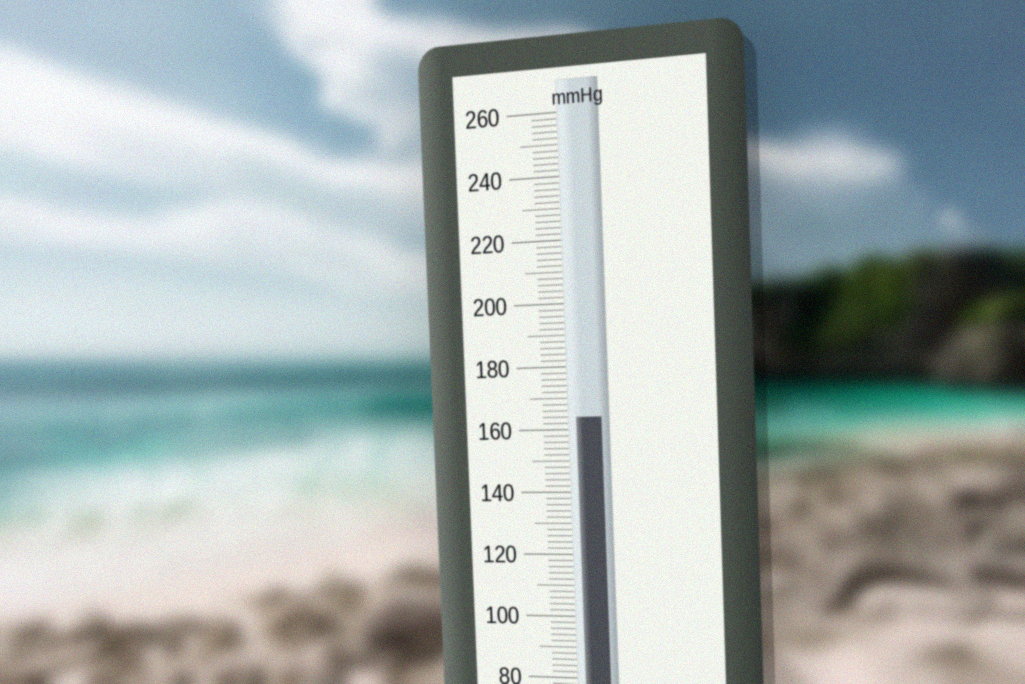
164 mmHg
